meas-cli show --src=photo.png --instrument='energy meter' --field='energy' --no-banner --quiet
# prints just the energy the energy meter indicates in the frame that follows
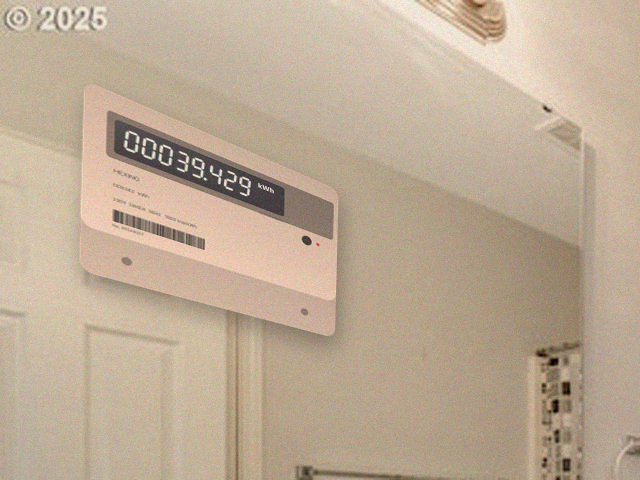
39.429 kWh
